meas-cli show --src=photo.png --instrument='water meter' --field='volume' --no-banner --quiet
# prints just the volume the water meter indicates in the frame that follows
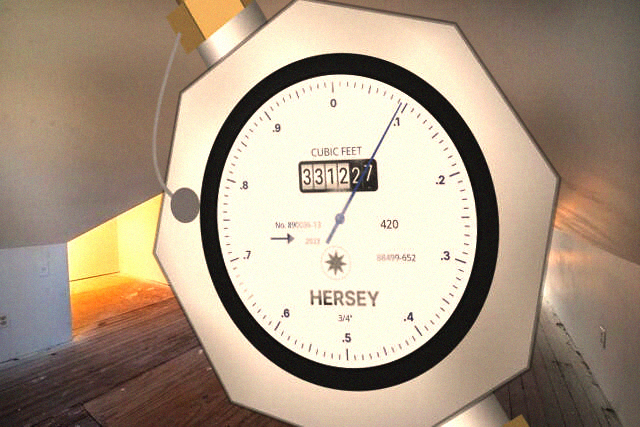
331227.09 ft³
